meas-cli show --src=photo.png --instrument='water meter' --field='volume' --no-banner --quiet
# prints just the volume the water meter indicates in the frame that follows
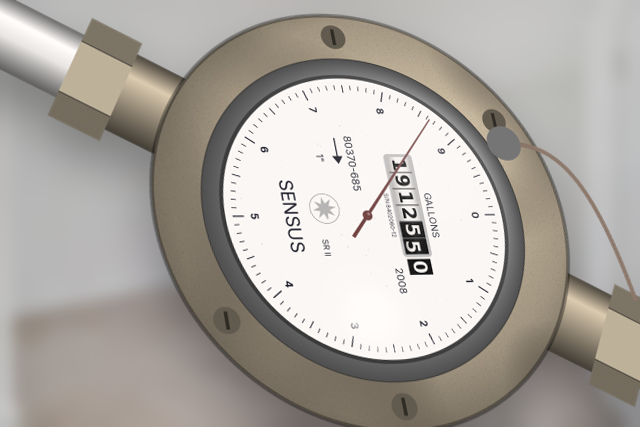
1912548.6 gal
